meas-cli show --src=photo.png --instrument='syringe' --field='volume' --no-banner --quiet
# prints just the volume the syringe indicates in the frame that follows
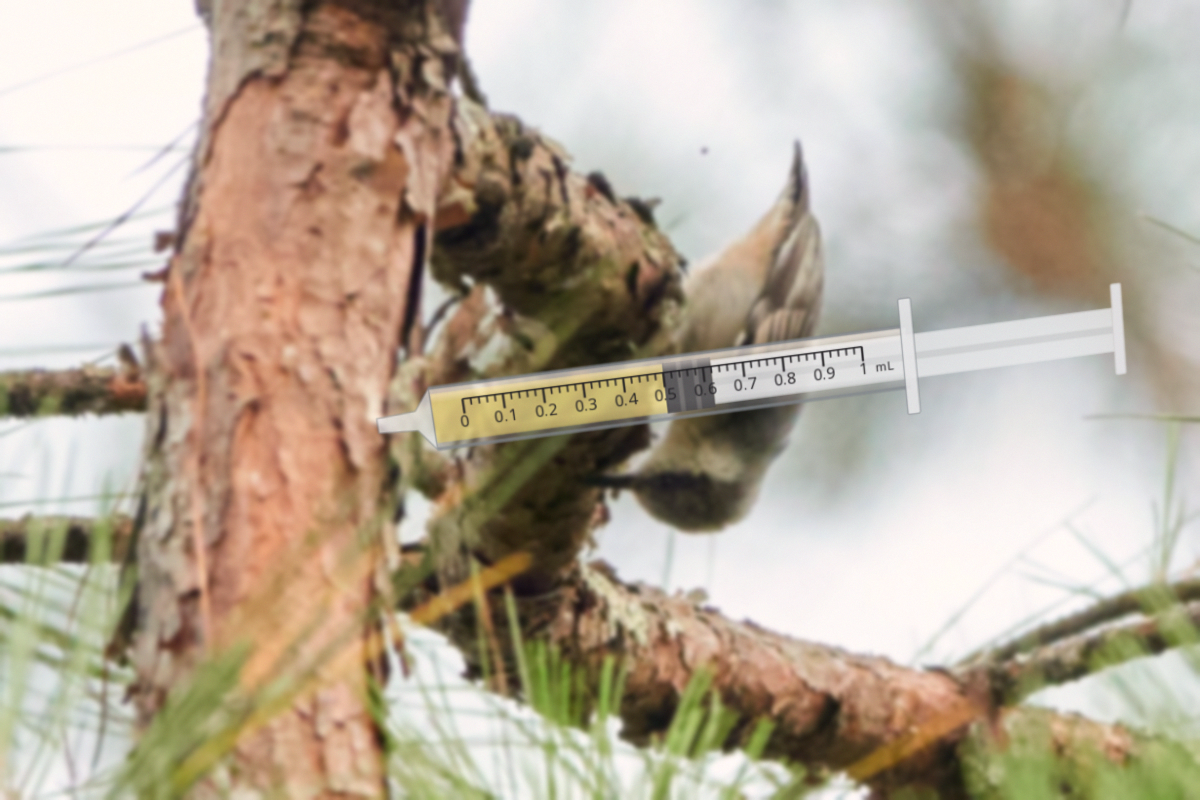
0.5 mL
